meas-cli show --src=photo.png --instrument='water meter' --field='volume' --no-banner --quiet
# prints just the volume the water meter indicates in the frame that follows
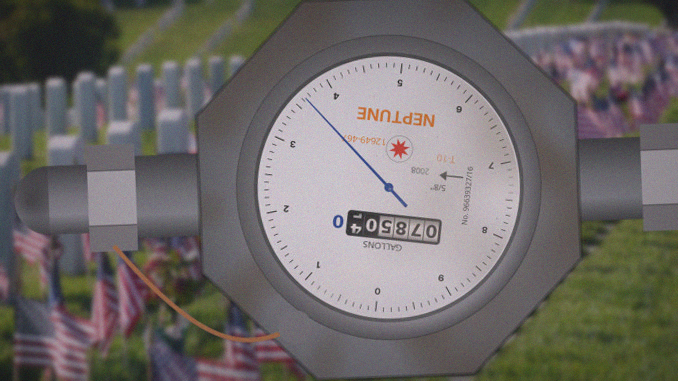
785043.6 gal
